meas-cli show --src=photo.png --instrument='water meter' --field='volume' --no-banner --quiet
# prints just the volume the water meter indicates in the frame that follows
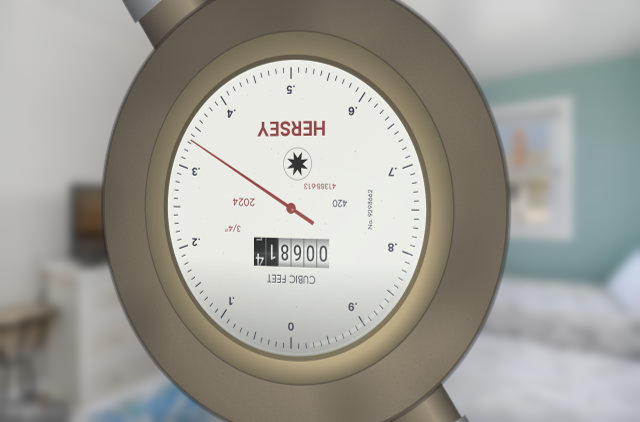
6814.33 ft³
